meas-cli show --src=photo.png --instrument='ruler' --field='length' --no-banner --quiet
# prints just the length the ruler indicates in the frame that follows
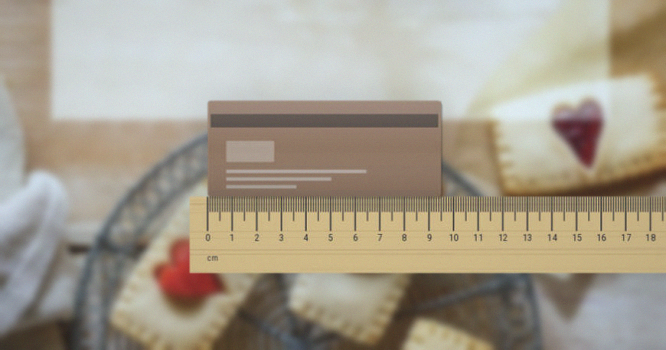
9.5 cm
